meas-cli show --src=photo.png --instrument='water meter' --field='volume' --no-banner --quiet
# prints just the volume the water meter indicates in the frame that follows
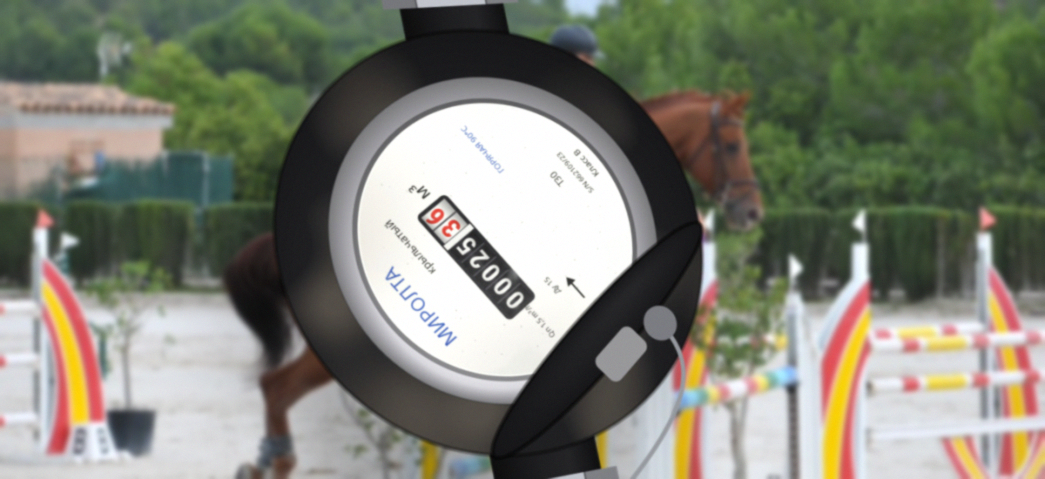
25.36 m³
